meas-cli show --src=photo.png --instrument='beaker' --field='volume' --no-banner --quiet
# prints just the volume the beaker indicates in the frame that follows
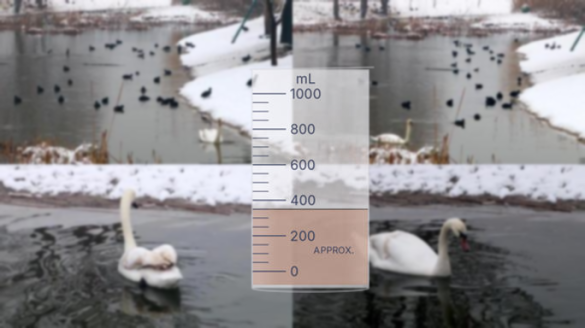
350 mL
